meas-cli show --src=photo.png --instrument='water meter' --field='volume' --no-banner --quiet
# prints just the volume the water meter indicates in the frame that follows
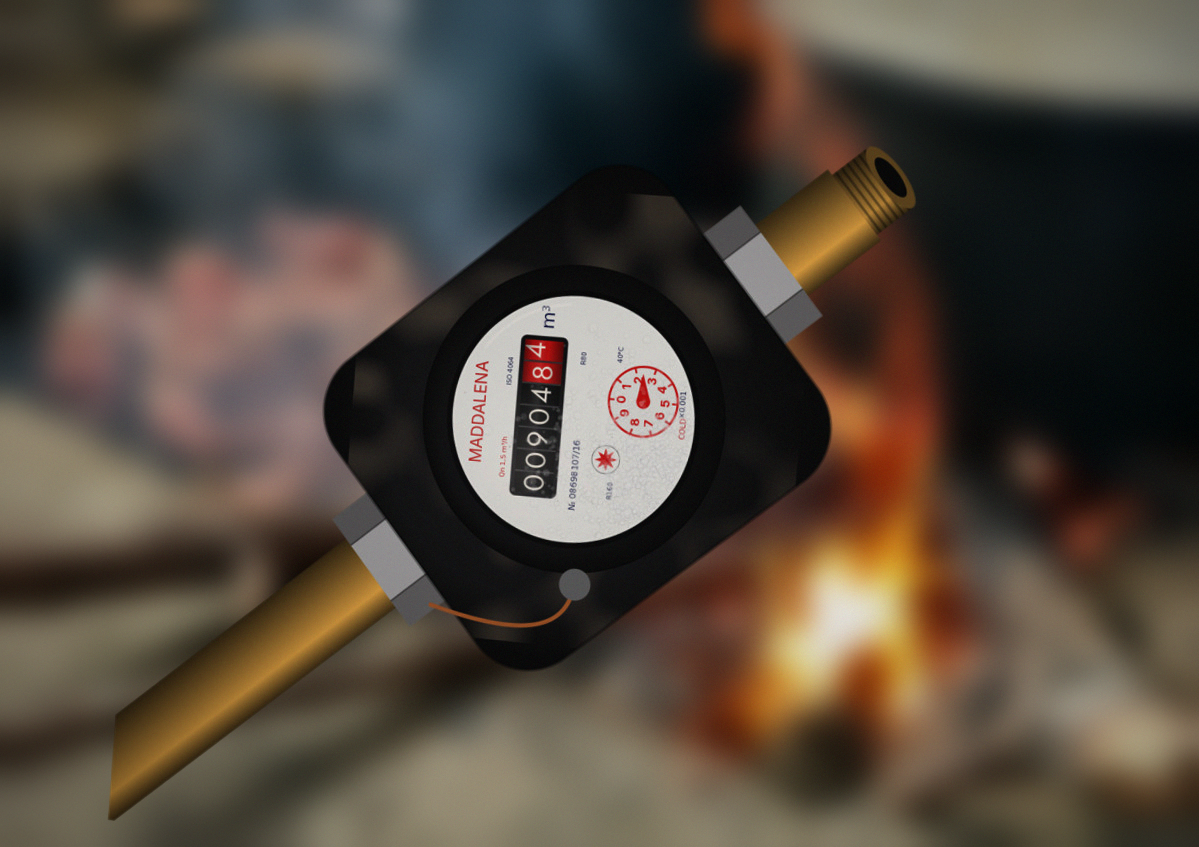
904.842 m³
